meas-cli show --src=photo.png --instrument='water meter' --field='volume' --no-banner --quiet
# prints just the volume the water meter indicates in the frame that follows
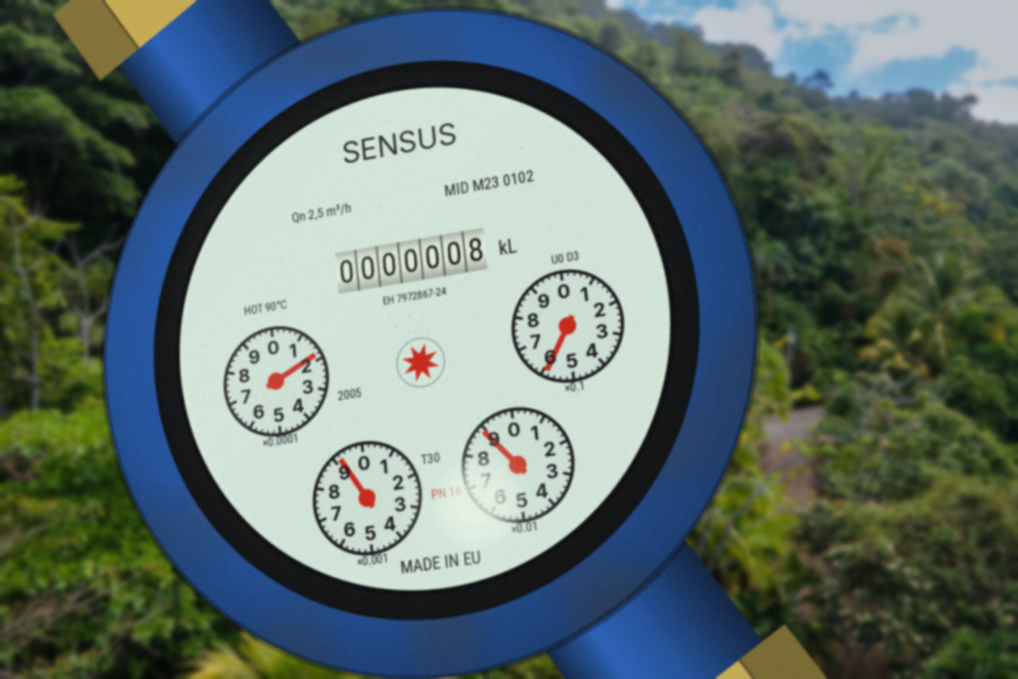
8.5891 kL
